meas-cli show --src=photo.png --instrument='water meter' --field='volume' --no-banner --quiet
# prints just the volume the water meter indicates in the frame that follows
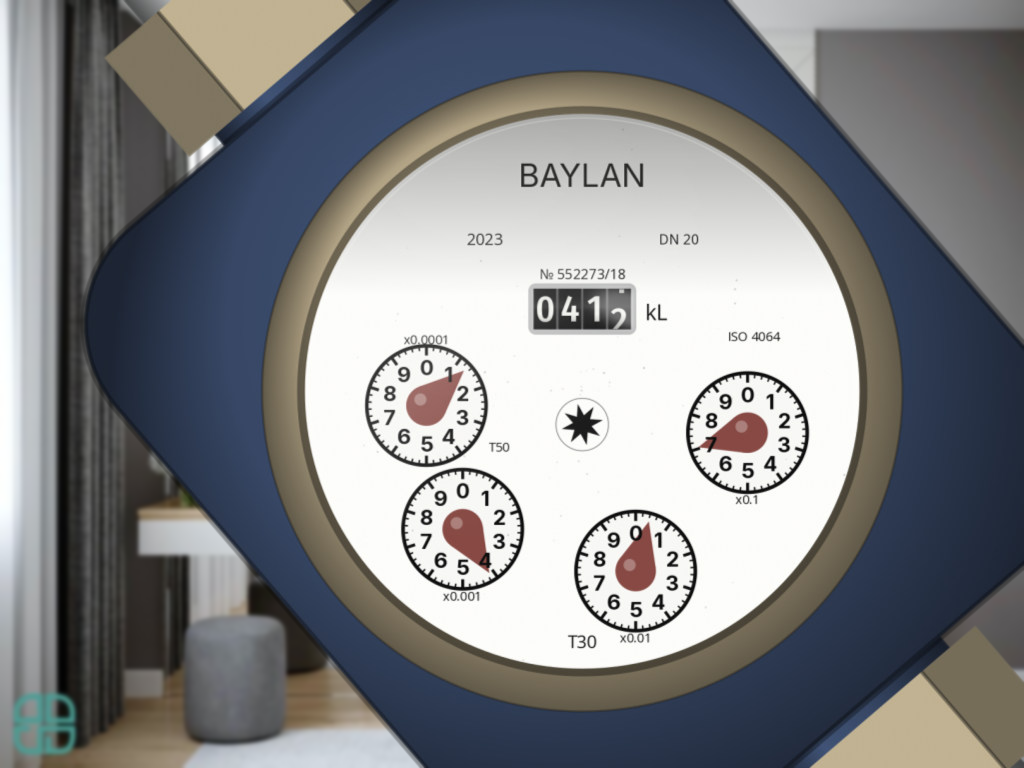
411.7041 kL
